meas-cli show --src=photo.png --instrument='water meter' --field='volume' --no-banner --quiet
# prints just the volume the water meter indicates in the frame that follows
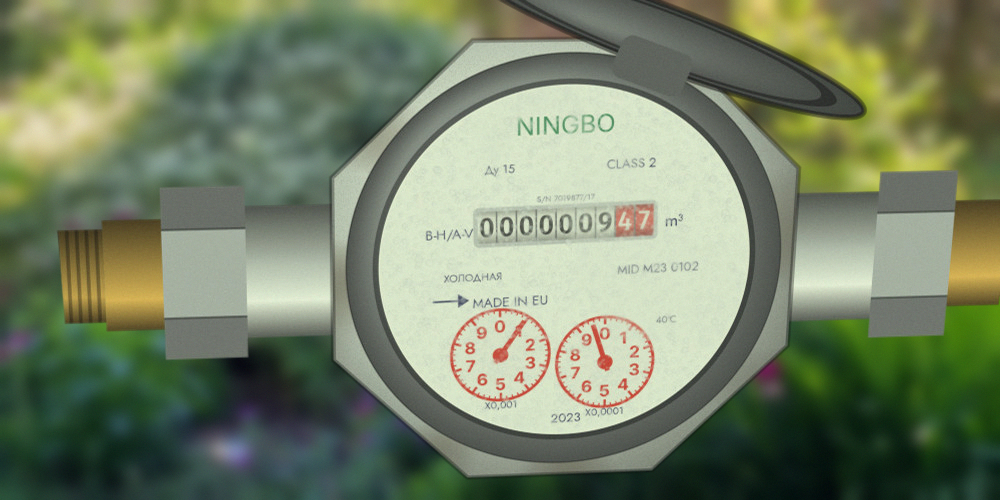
9.4709 m³
